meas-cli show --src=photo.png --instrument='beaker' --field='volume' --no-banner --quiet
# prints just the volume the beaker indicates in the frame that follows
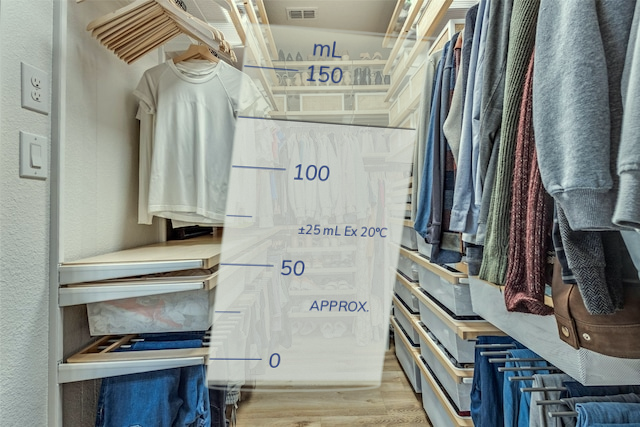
125 mL
